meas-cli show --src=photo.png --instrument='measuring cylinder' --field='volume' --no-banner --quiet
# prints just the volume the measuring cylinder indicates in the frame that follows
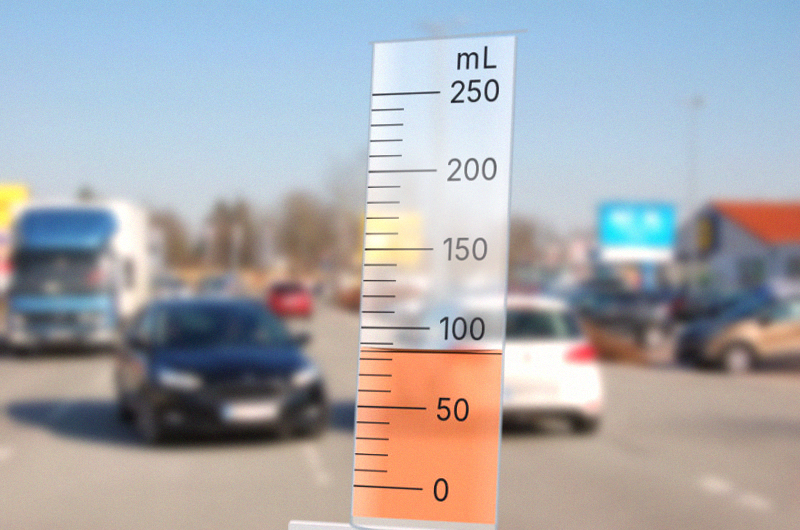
85 mL
